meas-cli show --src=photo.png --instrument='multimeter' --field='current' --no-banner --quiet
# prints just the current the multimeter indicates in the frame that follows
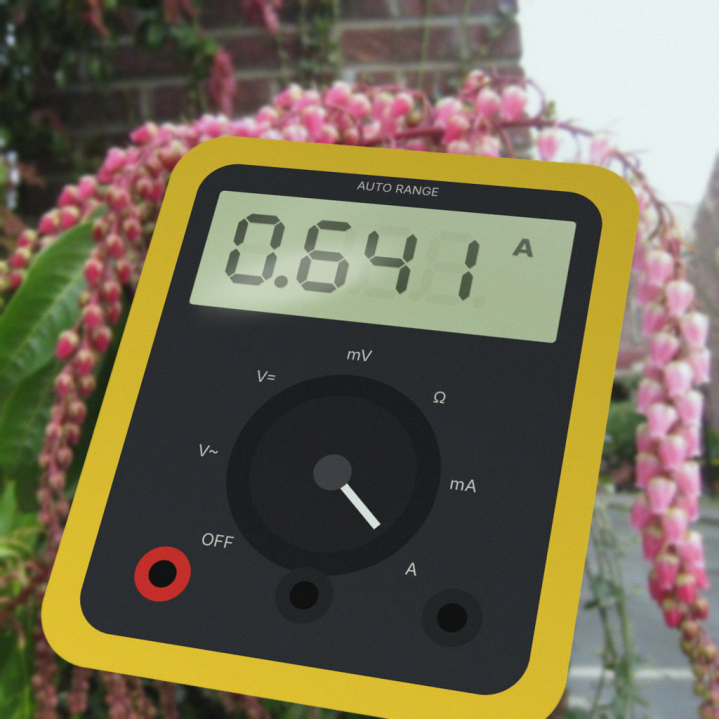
0.641 A
